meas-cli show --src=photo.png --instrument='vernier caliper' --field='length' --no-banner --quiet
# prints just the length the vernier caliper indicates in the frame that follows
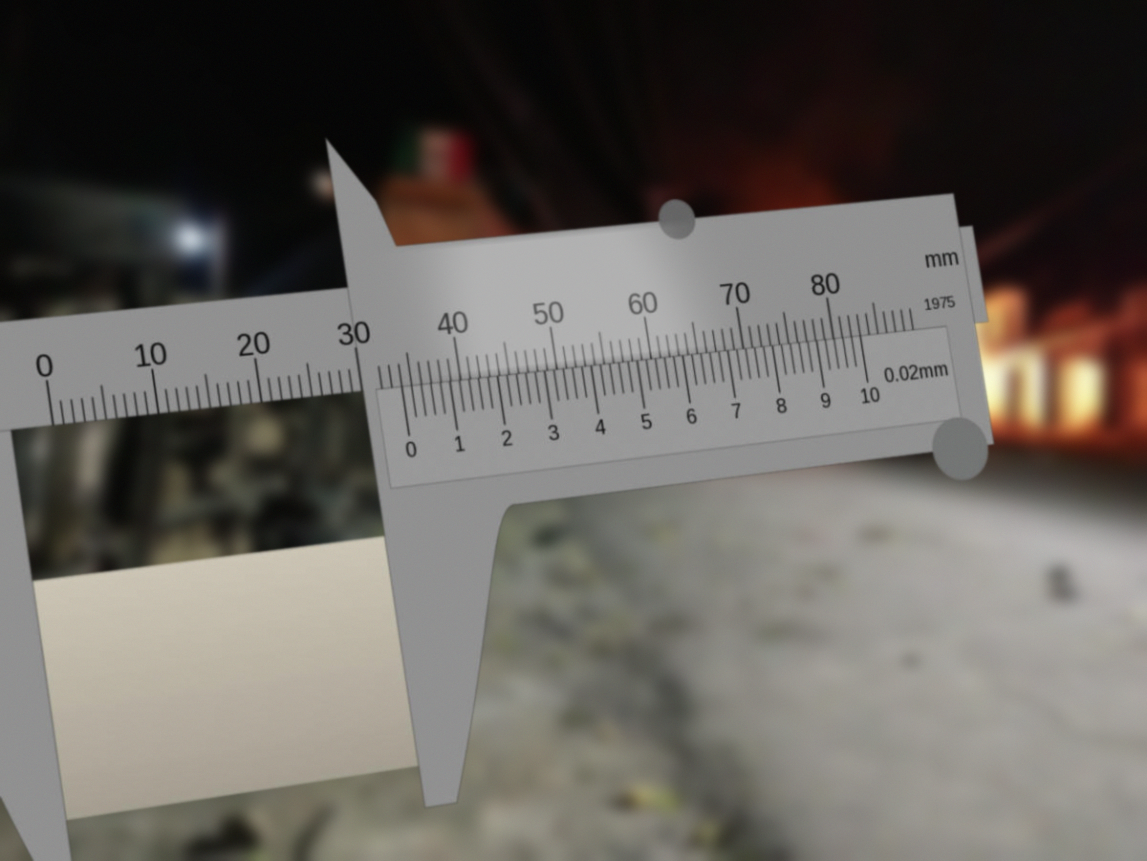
34.0 mm
